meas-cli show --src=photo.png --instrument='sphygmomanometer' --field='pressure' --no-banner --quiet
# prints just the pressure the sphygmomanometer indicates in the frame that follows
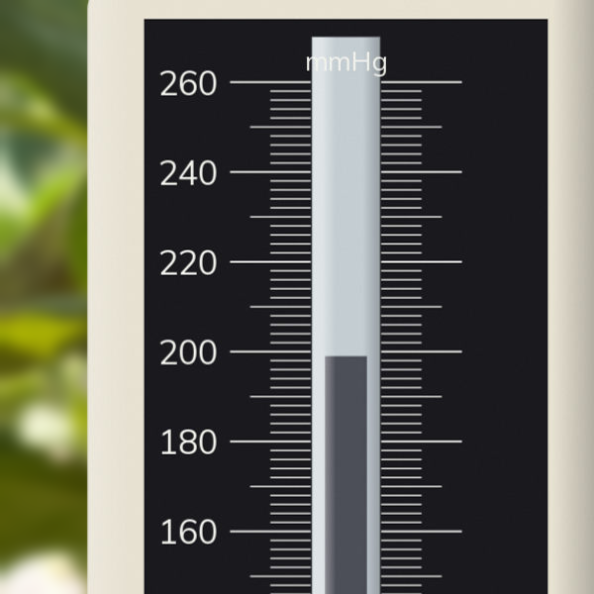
199 mmHg
